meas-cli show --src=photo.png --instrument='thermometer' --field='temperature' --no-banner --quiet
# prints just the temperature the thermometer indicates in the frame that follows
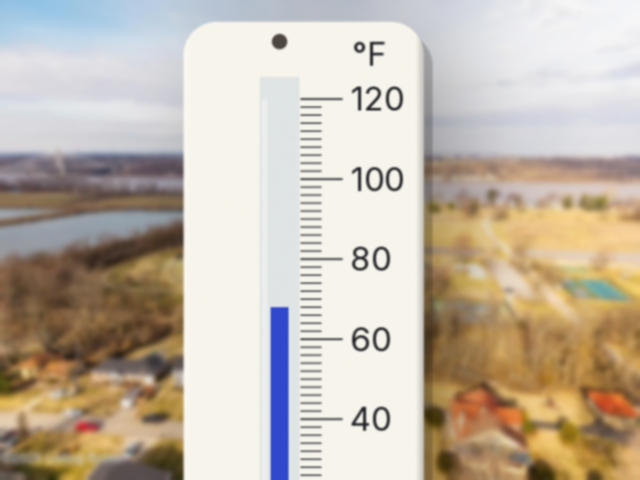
68 °F
